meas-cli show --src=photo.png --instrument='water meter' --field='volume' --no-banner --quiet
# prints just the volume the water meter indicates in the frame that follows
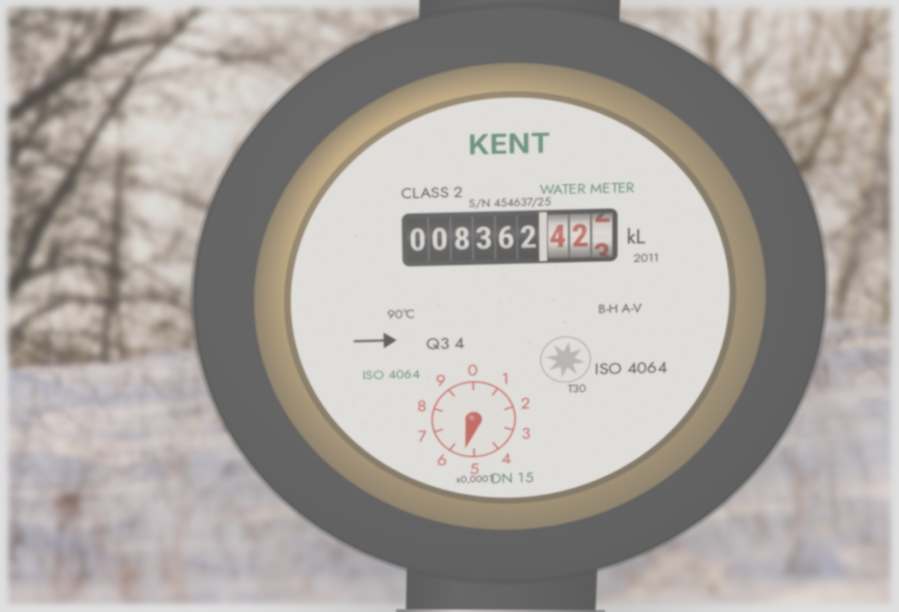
8362.4225 kL
